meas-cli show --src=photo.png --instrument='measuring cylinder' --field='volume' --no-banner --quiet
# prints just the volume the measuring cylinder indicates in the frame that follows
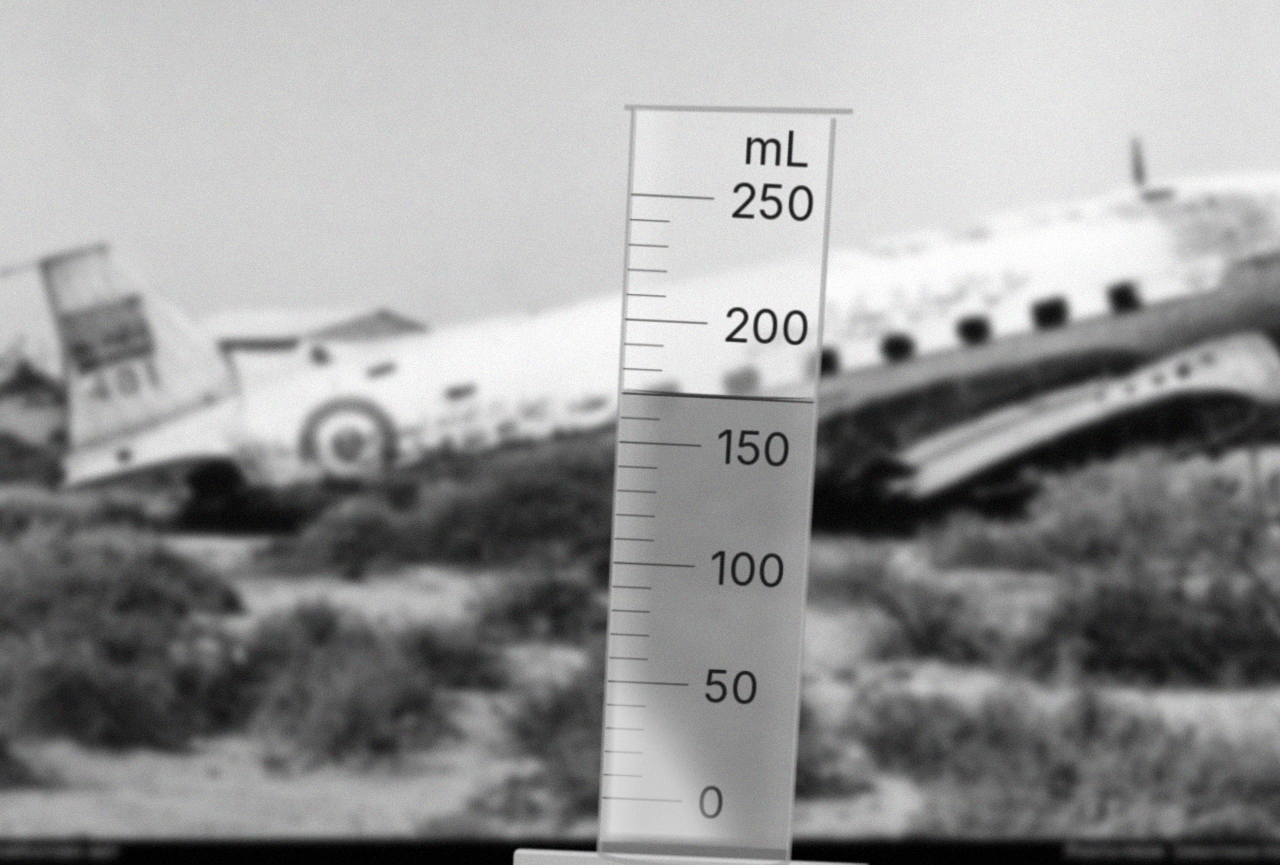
170 mL
